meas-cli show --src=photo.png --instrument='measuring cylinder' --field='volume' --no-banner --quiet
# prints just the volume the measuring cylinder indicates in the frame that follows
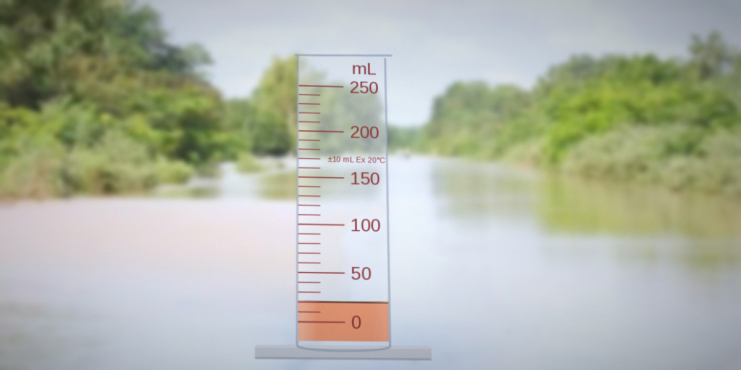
20 mL
